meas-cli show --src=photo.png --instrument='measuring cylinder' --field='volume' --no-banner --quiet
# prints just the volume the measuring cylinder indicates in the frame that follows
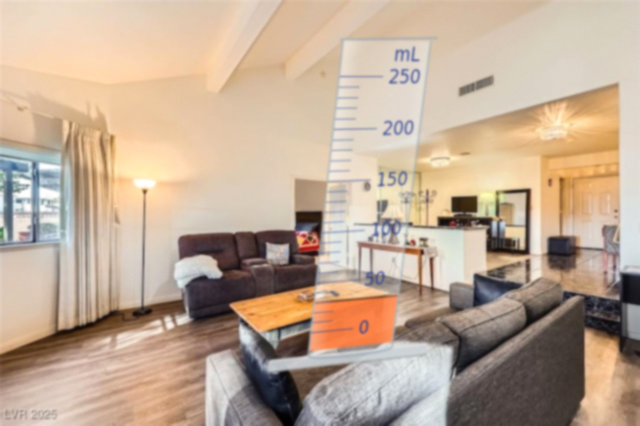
30 mL
